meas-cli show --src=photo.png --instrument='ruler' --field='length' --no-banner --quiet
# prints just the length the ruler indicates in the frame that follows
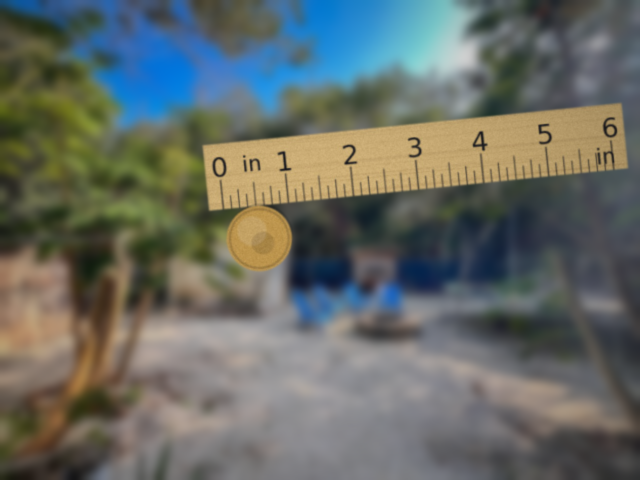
1 in
